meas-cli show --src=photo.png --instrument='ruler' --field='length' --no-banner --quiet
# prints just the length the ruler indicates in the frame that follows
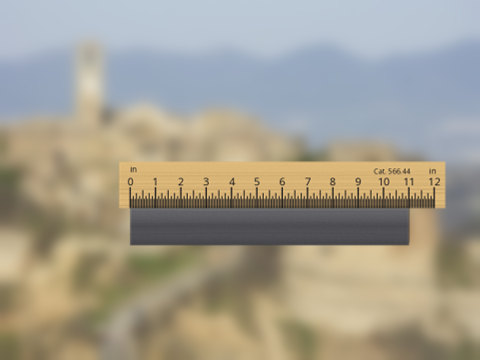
11 in
